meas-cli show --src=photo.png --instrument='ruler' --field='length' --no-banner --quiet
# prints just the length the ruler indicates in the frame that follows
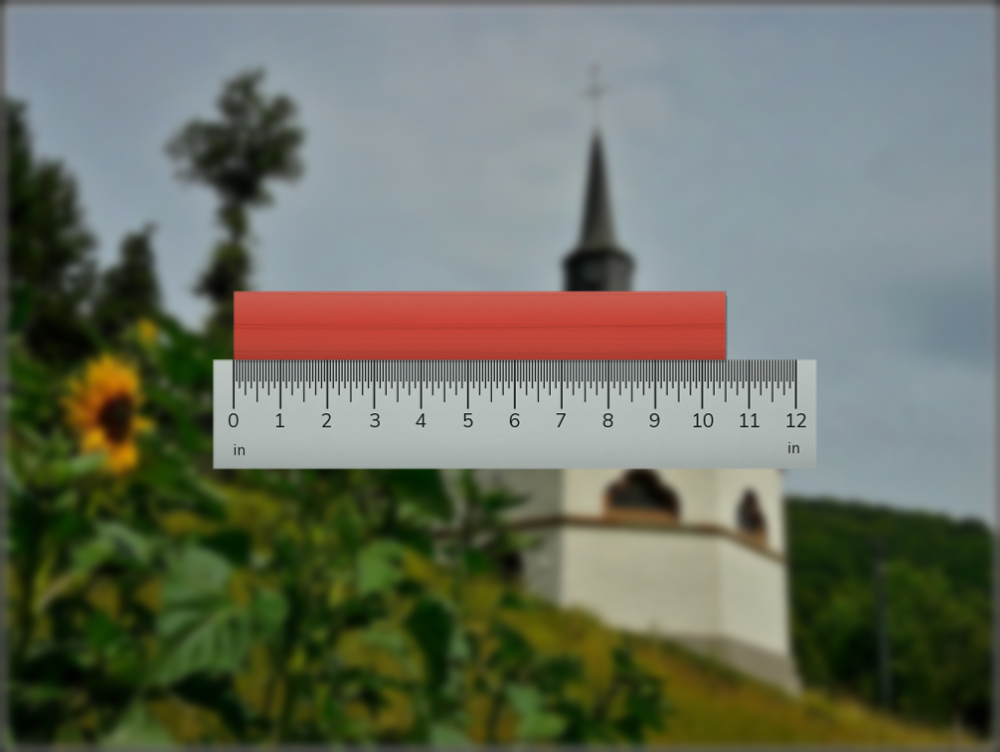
10.5 in
